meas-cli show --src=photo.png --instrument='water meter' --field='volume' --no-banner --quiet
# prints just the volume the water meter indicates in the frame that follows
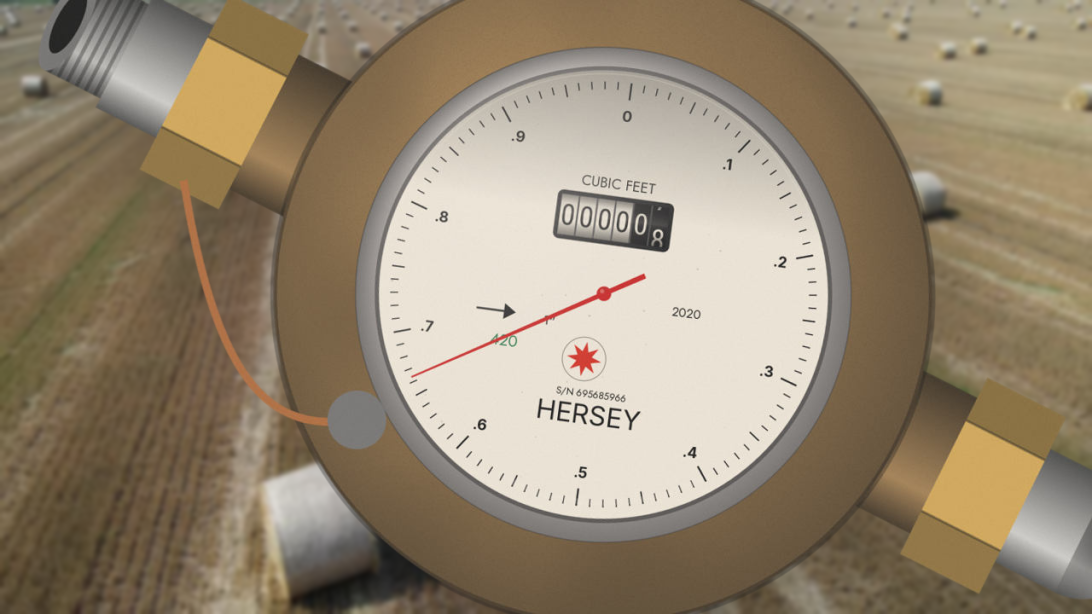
7.66 ft³
